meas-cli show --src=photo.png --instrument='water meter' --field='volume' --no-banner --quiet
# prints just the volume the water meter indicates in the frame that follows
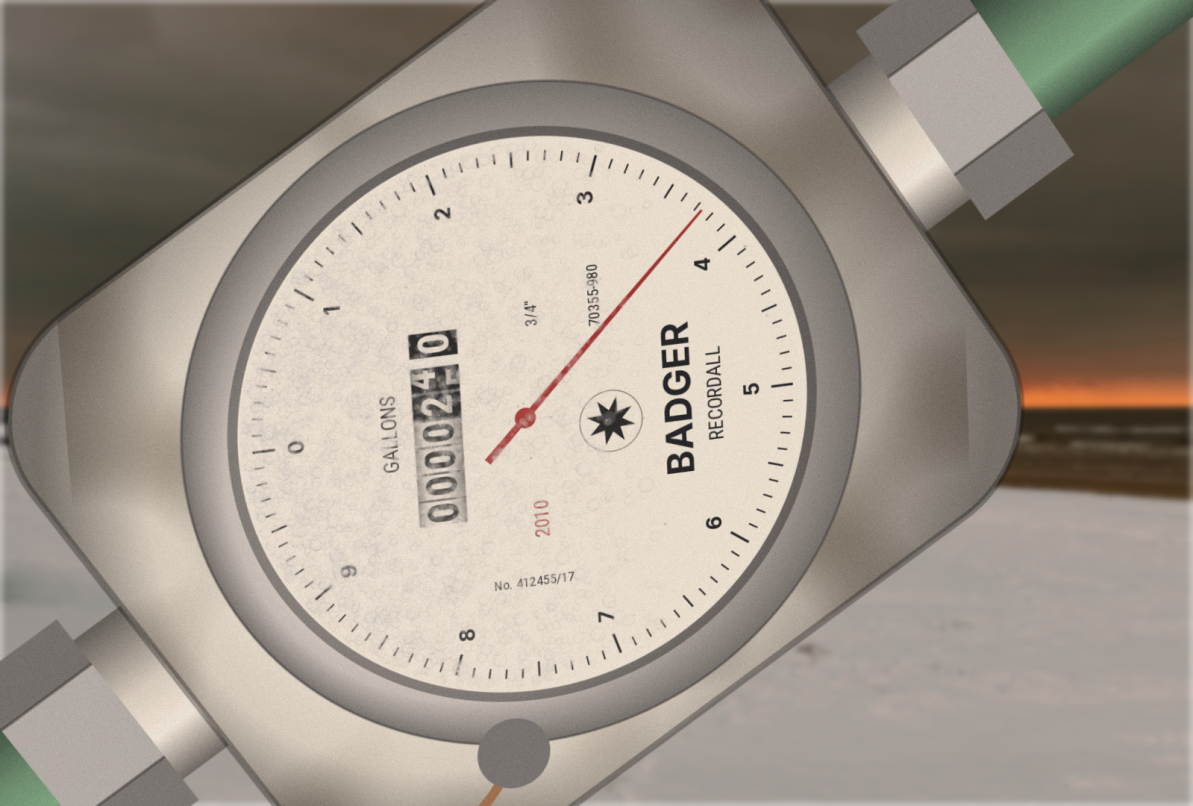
243.7 gal
